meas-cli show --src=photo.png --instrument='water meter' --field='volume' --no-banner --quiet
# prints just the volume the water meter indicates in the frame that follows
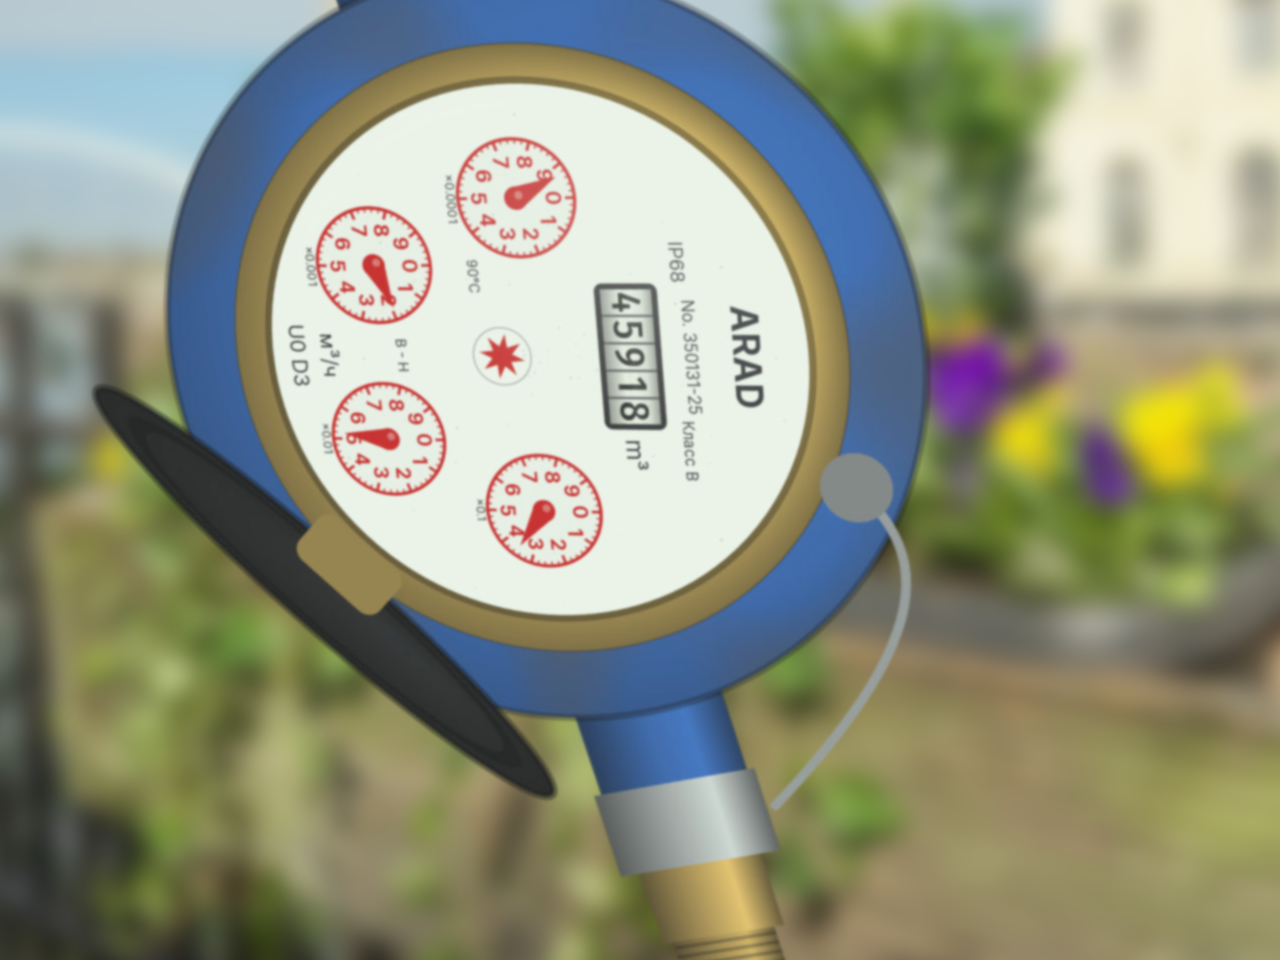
45918.3519 m³
